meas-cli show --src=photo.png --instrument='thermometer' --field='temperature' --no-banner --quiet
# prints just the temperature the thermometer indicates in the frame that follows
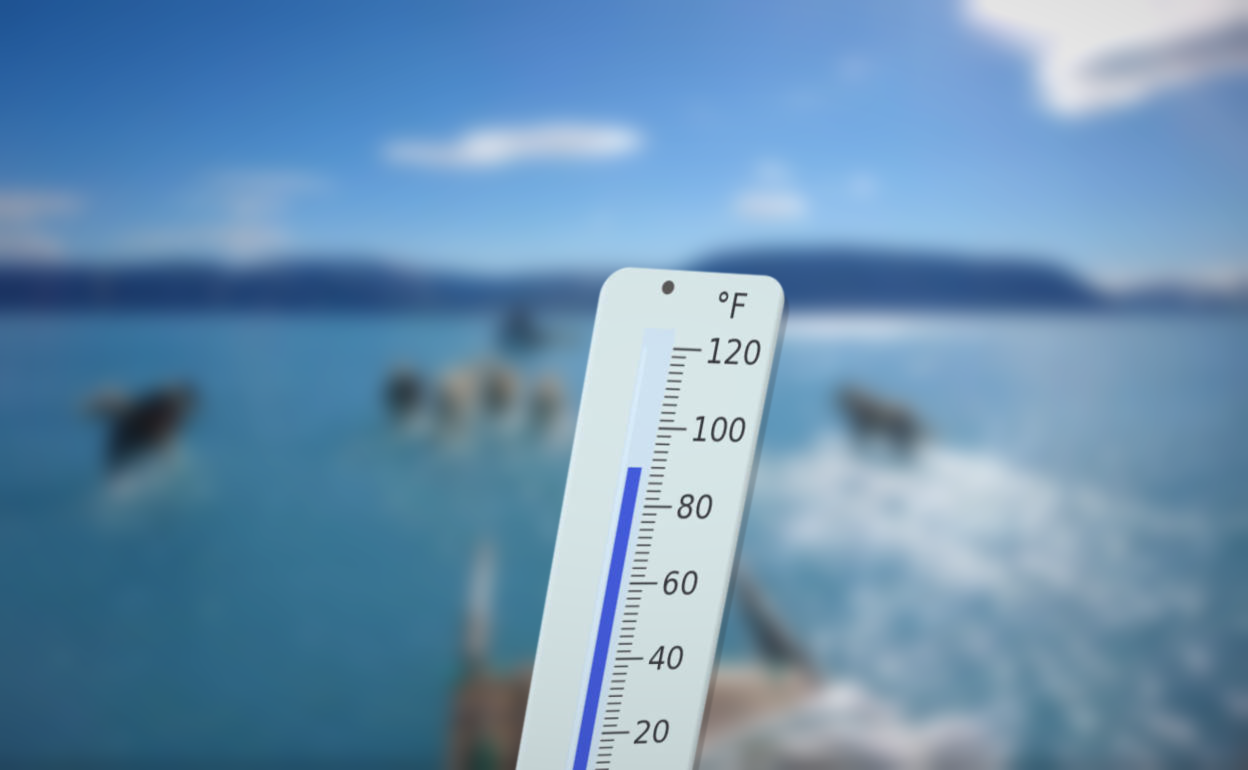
90 °F
